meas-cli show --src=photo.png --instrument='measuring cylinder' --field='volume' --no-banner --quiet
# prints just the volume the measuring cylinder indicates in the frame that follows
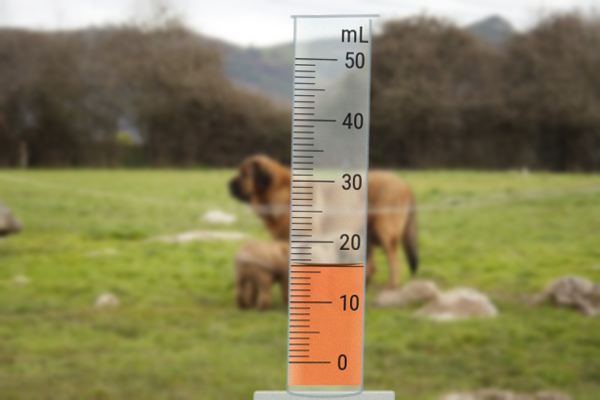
16 mL
